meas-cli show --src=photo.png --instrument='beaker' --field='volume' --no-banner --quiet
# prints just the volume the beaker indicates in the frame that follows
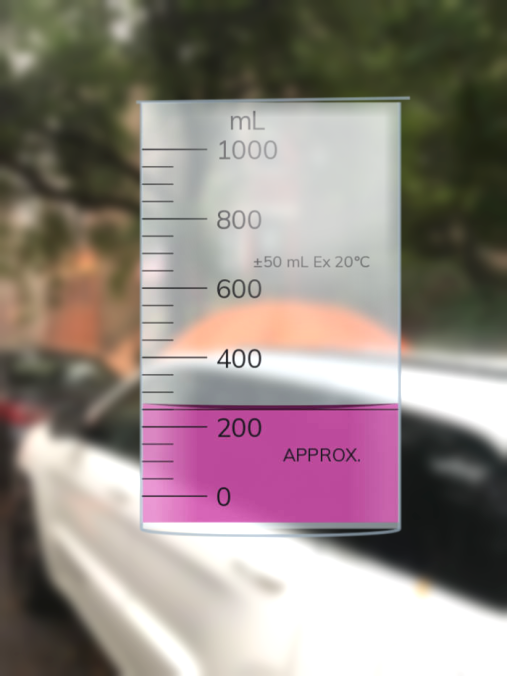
250 mL
